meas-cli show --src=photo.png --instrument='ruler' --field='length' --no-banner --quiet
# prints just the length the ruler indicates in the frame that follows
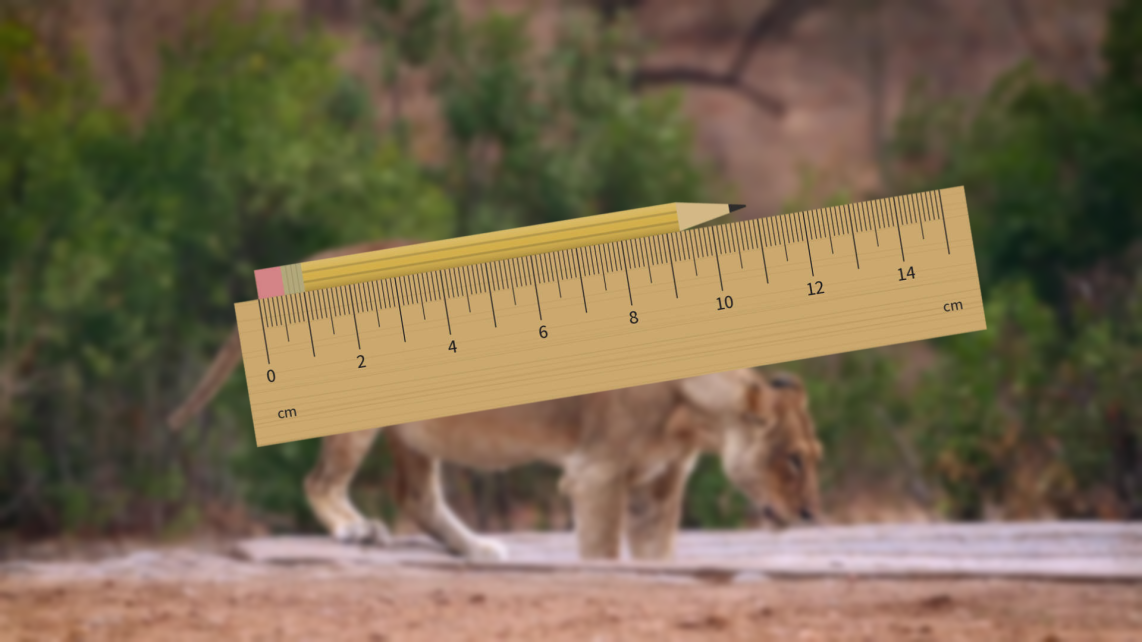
10.8 cm
